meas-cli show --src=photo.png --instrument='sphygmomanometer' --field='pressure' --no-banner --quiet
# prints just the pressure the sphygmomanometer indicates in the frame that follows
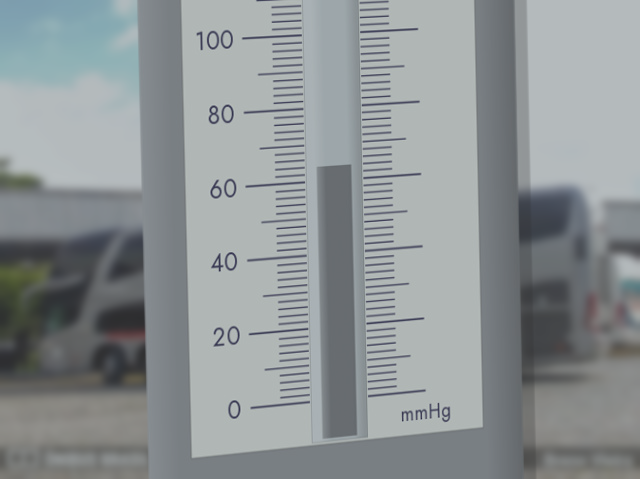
64 mmHg
